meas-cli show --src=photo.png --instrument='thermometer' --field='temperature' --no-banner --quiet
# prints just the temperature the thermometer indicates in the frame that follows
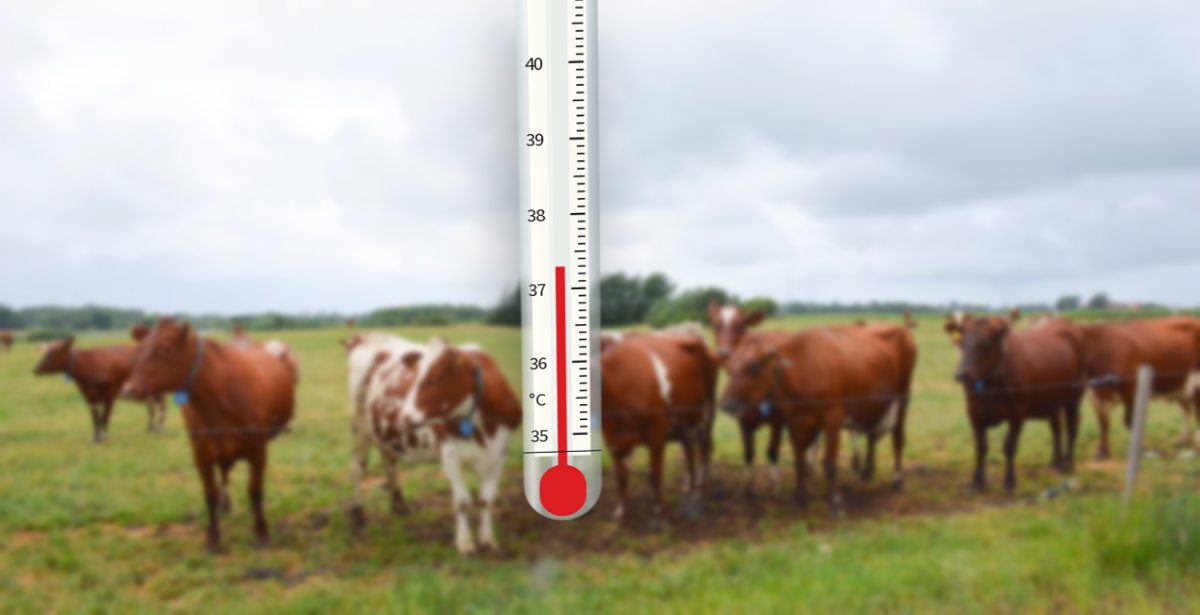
37.3 °C
